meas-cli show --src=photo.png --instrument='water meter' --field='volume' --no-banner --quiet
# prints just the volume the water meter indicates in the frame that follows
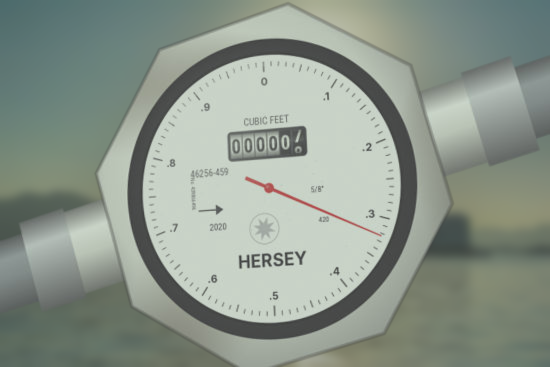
7.32 ft³
